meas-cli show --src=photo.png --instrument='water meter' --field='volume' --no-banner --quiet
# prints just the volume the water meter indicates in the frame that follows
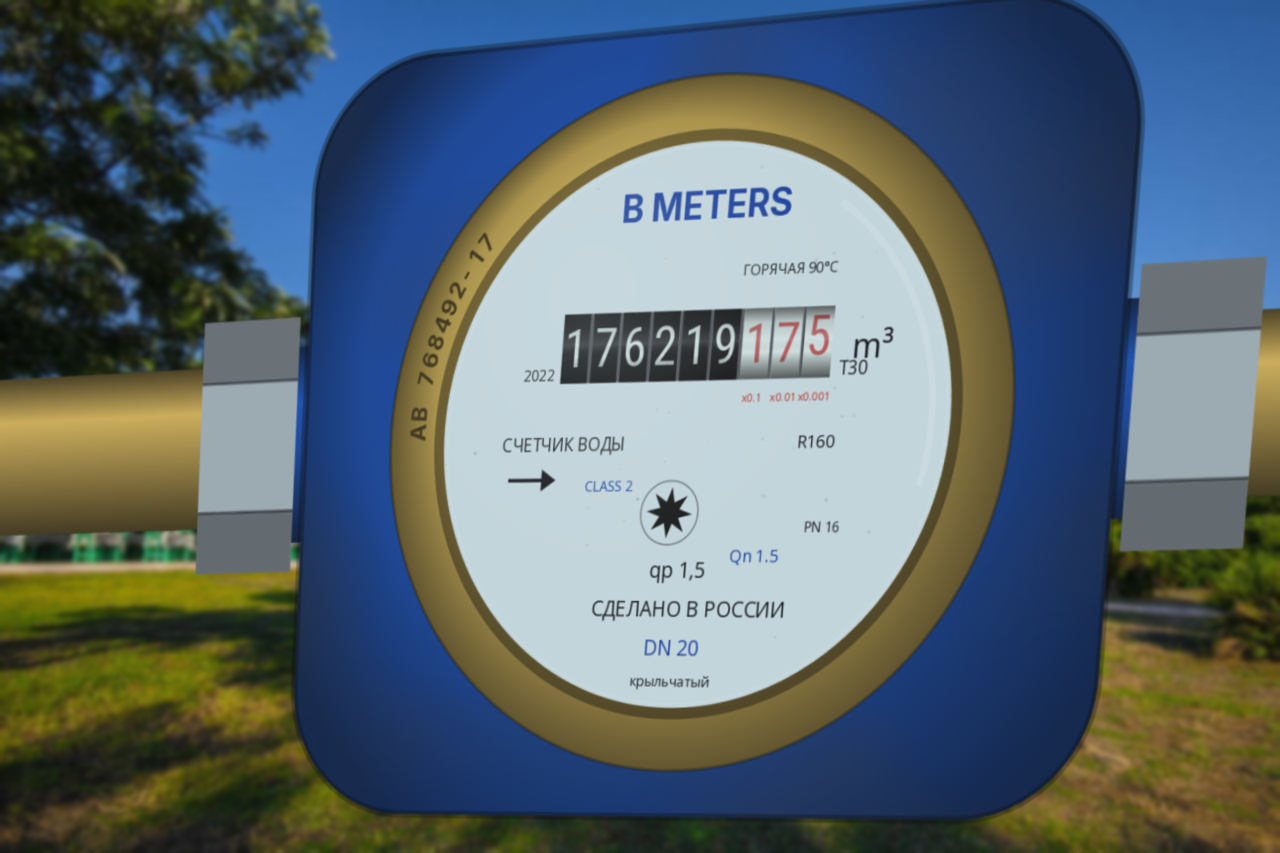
176219.175 m³
